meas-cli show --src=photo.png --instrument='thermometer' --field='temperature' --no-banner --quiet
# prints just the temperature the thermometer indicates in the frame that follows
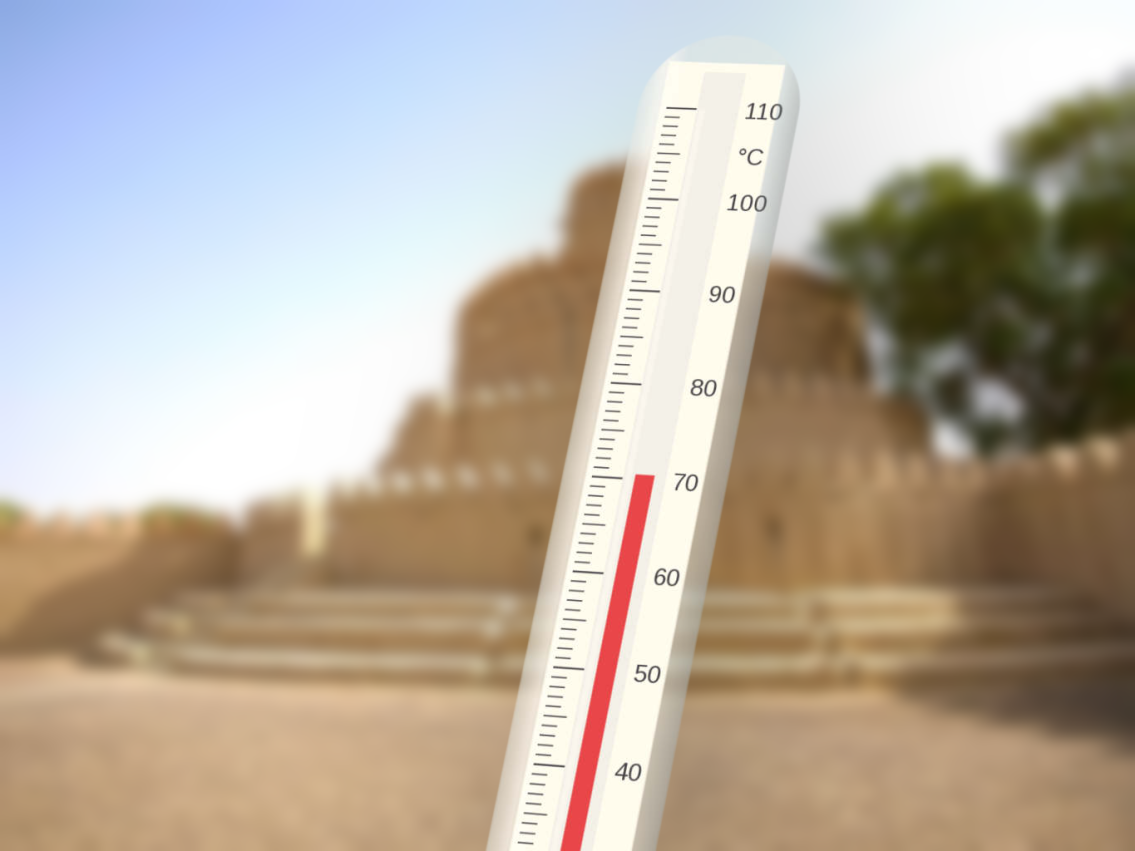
70.5 °C
